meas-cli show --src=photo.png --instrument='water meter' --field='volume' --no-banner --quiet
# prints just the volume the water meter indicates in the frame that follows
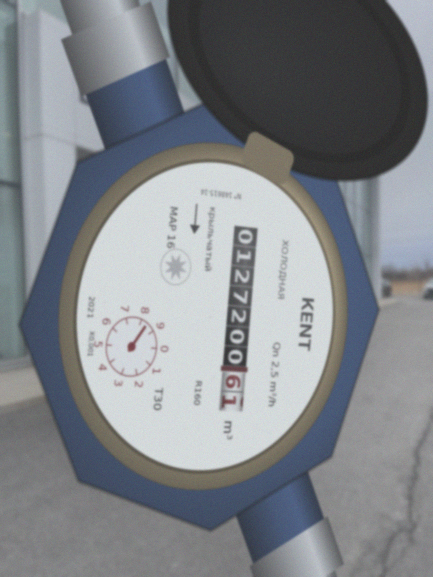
127200.608 m³
